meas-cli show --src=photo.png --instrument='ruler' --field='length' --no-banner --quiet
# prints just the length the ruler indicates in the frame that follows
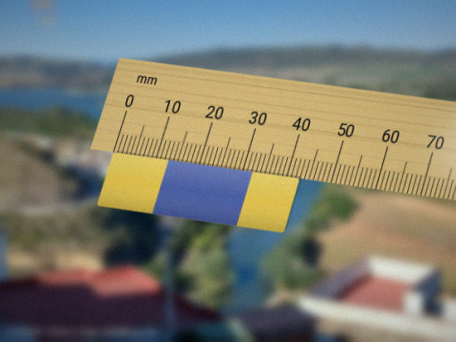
43 mm
